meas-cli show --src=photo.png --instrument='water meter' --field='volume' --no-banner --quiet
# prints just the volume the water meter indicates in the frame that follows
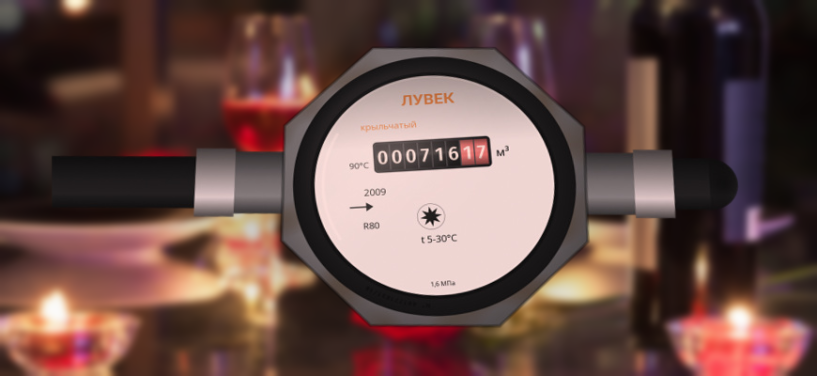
716.17 m³
